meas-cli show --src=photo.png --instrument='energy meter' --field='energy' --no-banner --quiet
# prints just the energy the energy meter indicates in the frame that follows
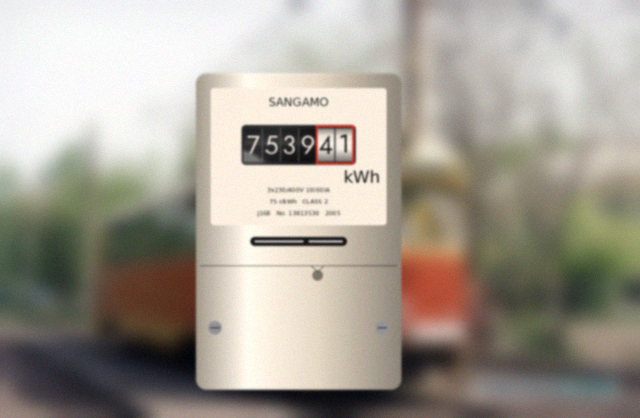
7539.41 kWh
